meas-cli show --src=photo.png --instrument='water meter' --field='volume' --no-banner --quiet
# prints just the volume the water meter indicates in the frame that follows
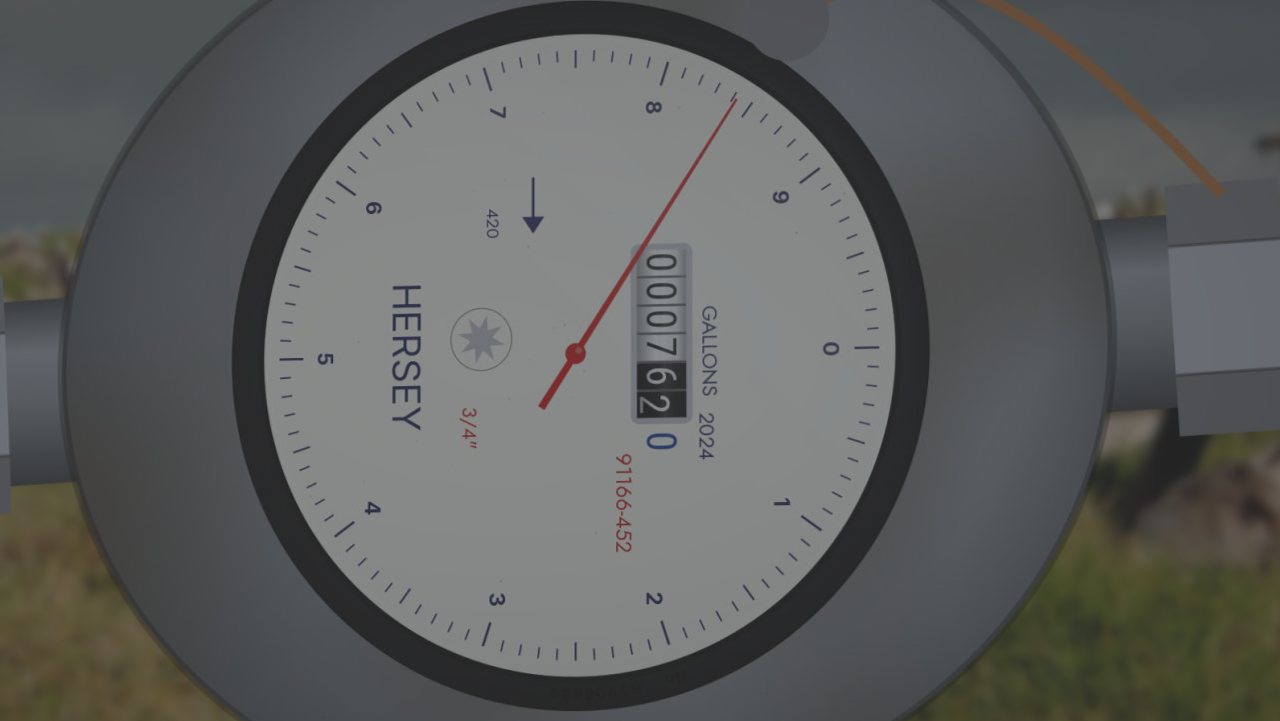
7618.4 gal
